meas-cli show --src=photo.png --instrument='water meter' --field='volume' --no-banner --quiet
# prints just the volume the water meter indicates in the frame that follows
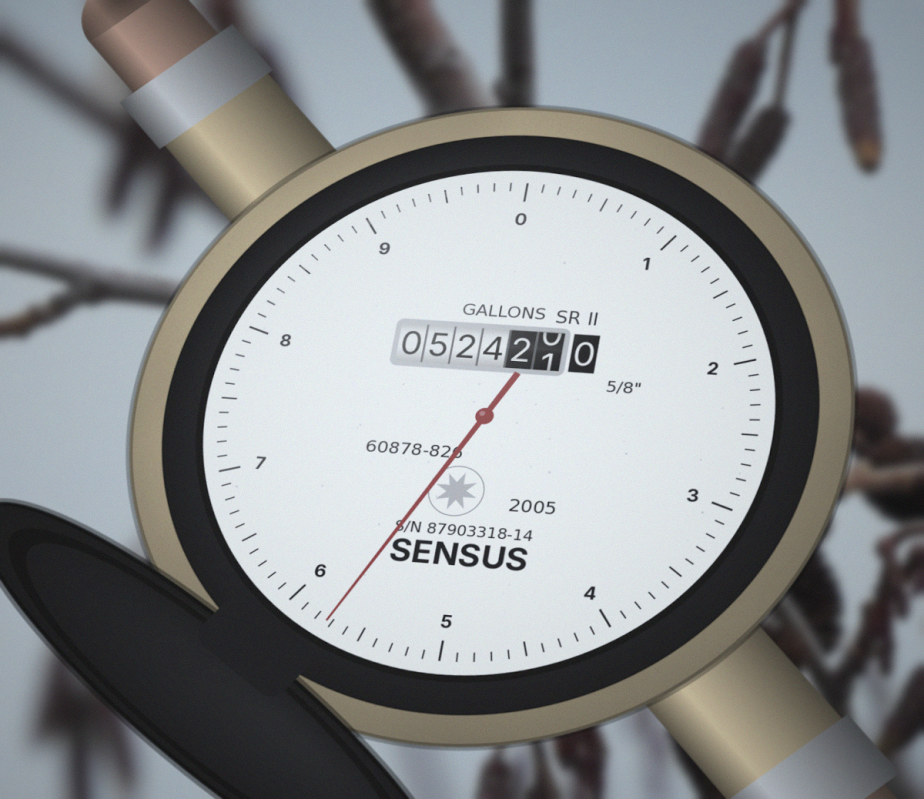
524205.7 gal
